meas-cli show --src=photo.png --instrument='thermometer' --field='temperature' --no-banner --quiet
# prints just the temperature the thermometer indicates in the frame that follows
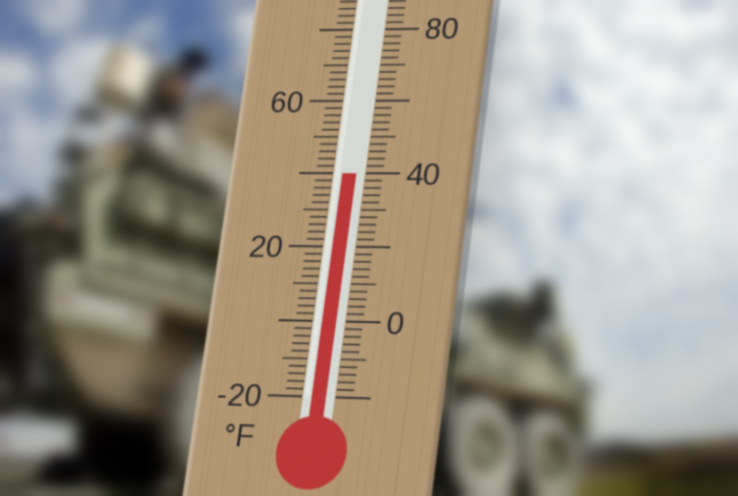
40 °F
